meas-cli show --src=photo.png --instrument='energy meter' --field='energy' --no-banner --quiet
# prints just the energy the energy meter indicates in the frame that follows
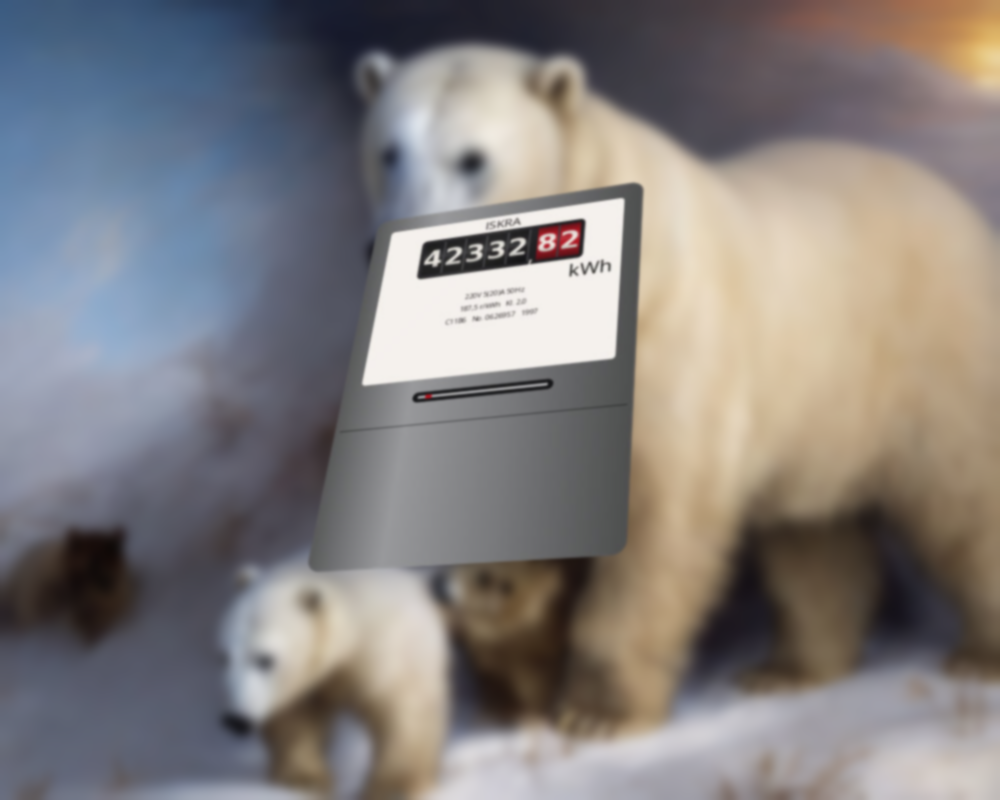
42332.82 kWh
